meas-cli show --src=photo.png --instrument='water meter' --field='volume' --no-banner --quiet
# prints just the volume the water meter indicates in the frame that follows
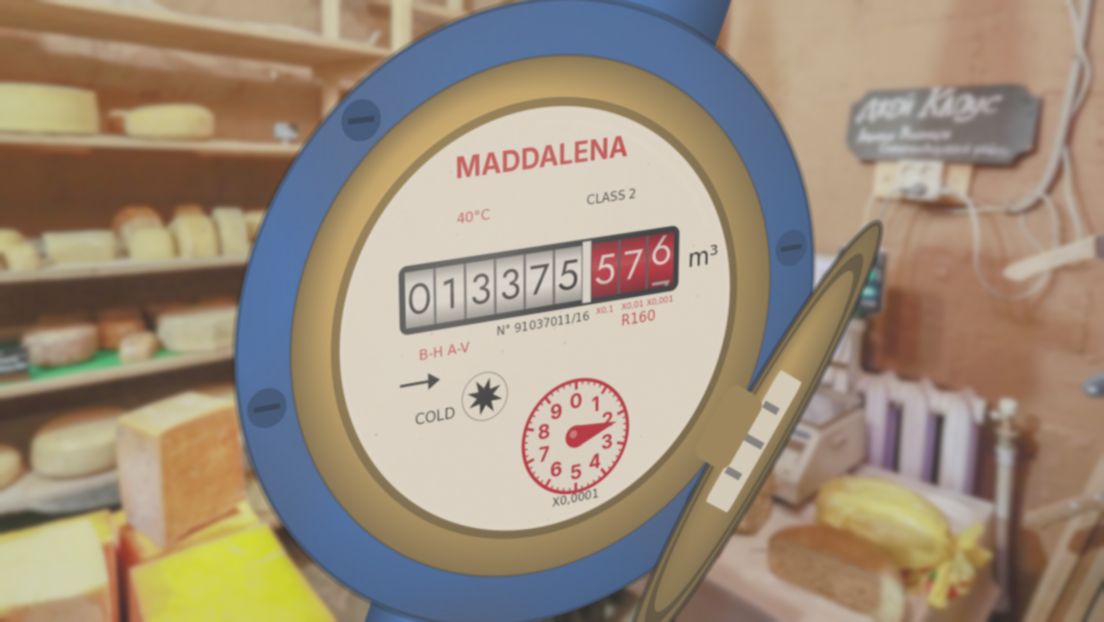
13375.5762 m³
